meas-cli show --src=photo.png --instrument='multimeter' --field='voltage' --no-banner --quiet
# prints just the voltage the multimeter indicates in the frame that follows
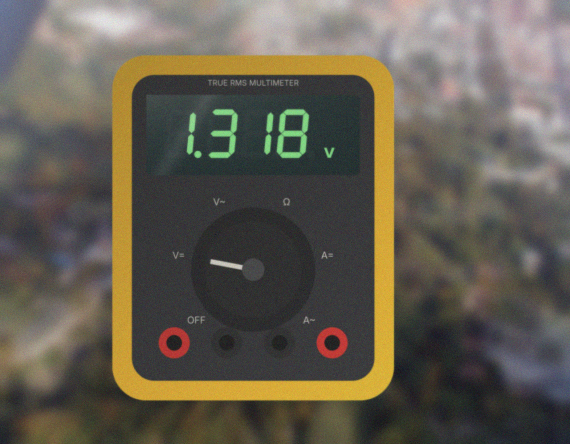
1.318 V
